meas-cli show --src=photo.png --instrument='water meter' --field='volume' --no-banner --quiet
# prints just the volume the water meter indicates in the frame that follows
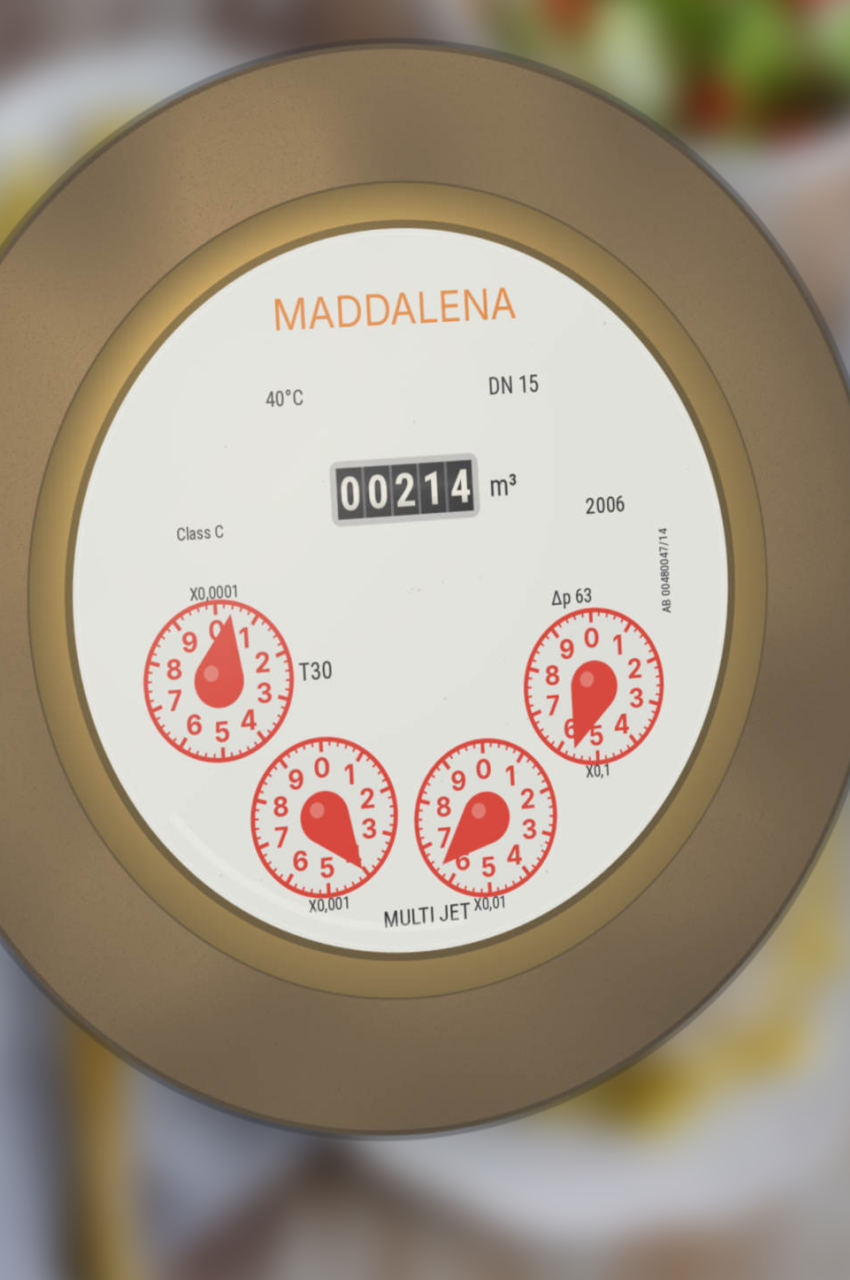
214.5640 m³
